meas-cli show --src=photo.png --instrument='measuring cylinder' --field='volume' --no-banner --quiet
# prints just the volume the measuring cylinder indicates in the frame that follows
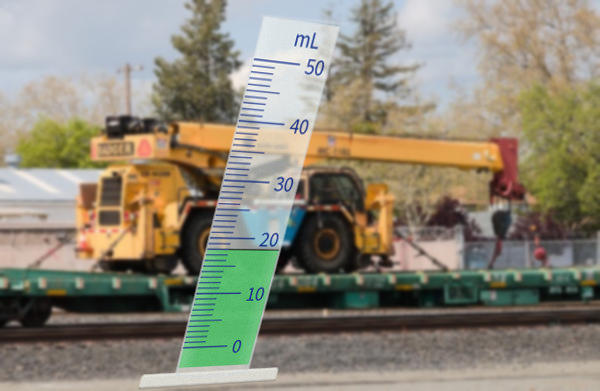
18 mL
